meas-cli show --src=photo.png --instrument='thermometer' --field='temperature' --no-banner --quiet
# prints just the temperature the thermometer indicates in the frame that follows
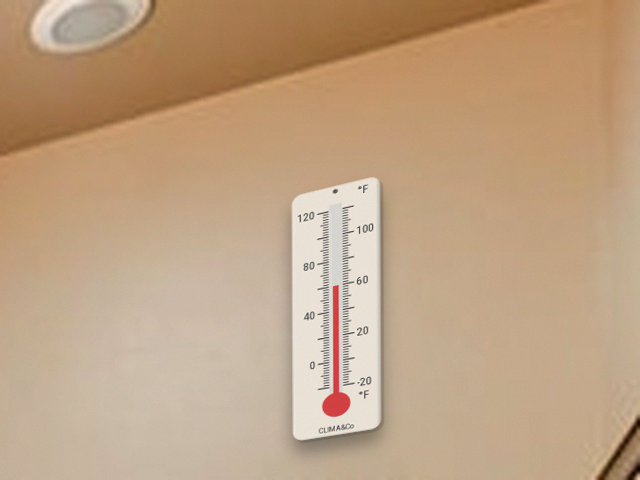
60 °F
